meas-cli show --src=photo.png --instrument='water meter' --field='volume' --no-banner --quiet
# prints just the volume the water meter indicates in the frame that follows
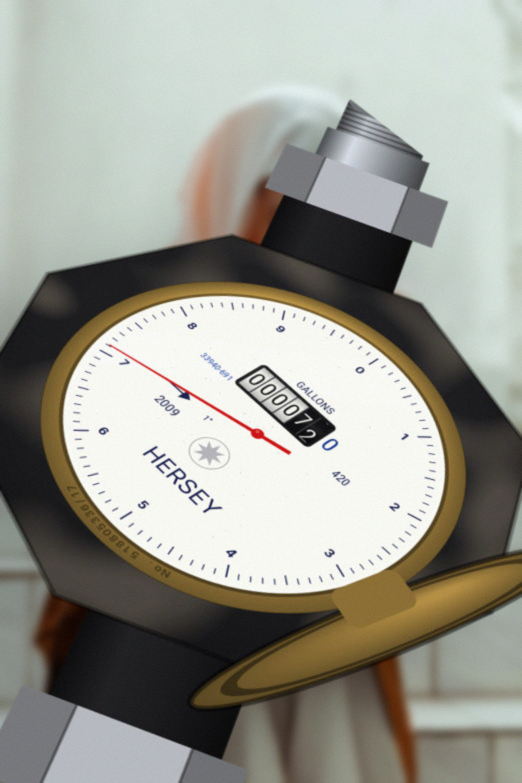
717.1 gal
